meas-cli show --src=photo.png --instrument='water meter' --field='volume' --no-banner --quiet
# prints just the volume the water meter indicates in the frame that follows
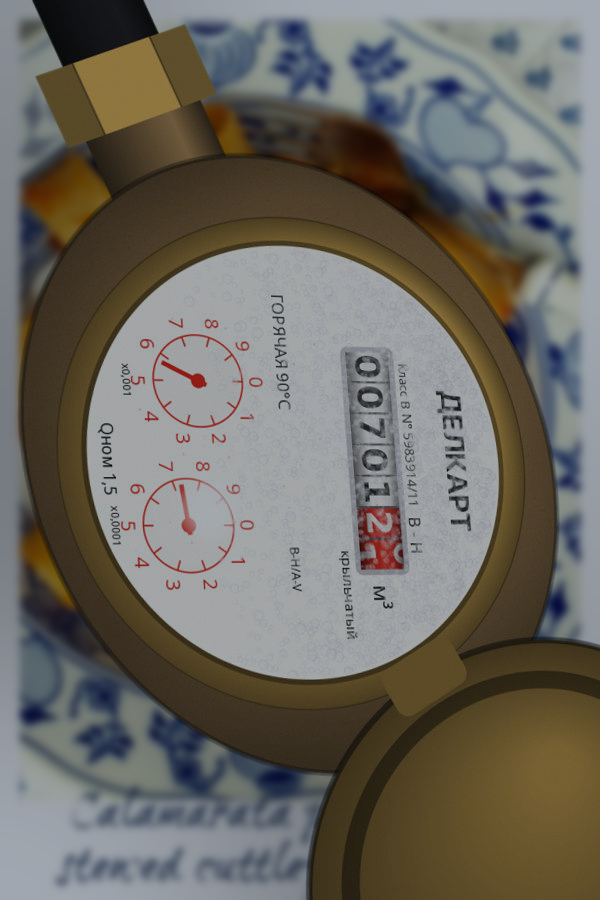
701.2057 m³
